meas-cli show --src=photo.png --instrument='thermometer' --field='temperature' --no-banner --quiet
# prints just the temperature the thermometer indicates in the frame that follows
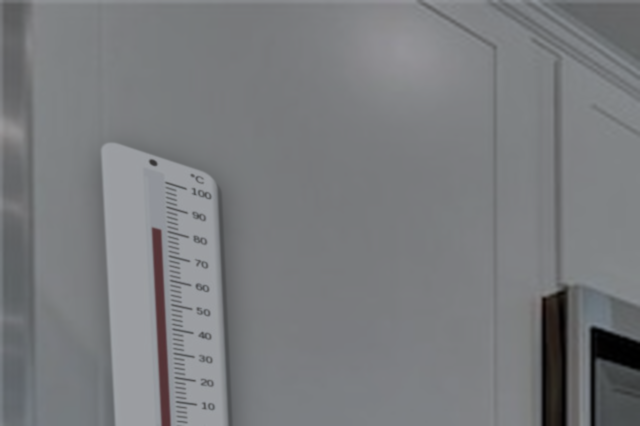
80 °C
